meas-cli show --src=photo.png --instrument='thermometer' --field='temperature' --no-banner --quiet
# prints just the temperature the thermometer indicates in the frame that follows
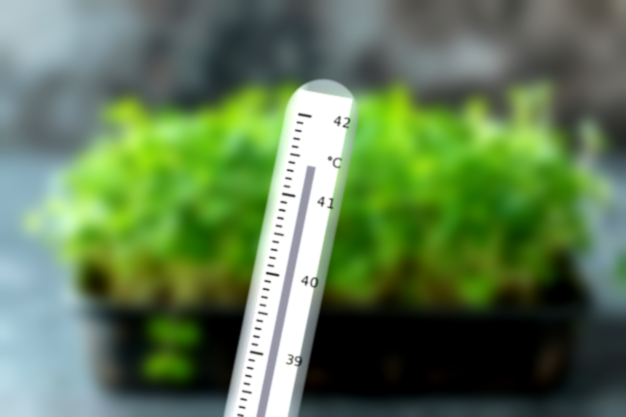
41.4 °C
